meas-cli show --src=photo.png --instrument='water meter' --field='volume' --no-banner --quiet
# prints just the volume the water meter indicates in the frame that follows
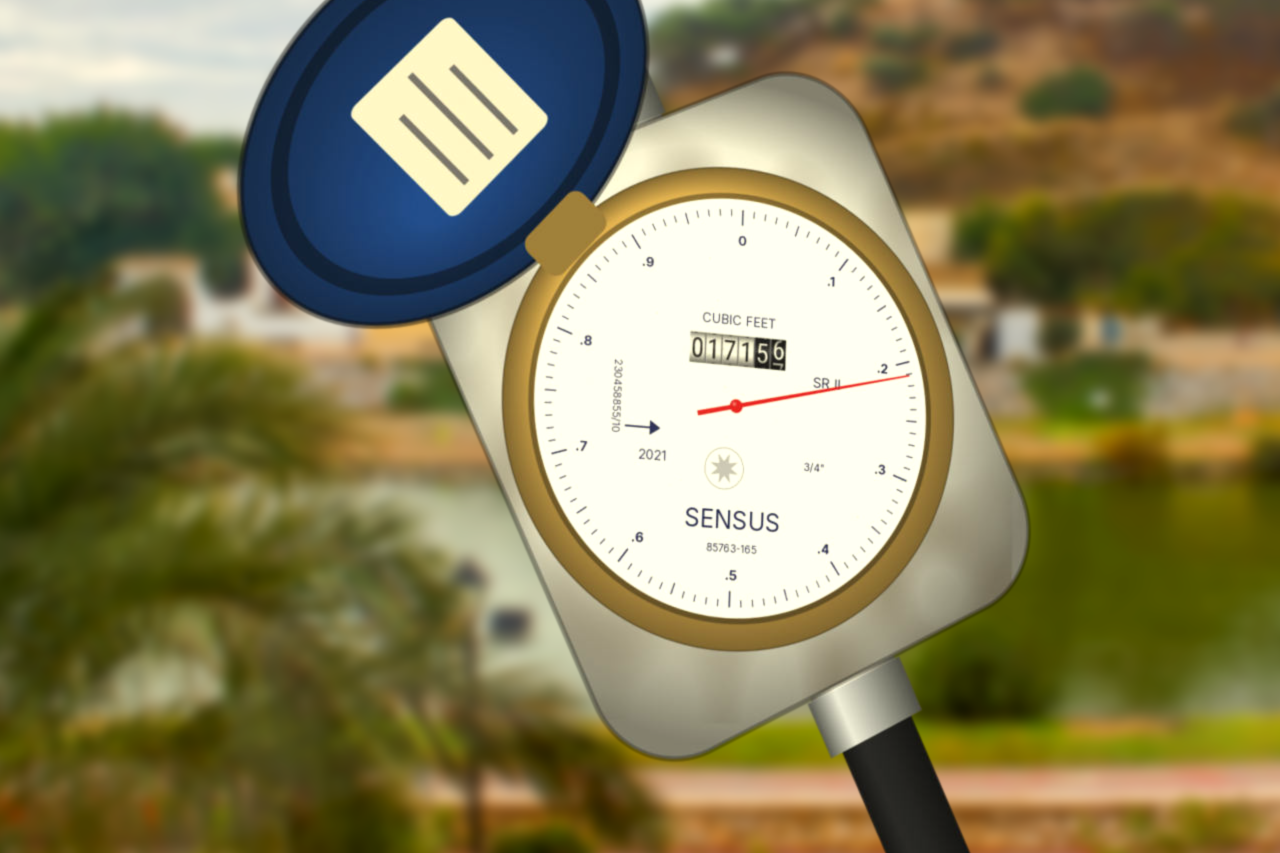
17156.21 ft³
